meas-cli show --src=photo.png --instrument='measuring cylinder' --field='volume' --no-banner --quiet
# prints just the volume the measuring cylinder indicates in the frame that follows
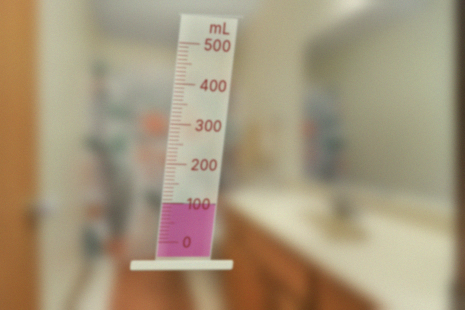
100 mL
